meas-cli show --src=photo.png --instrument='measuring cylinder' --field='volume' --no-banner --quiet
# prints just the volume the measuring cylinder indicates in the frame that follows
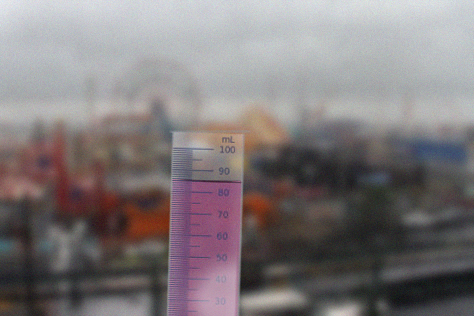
85 mL
